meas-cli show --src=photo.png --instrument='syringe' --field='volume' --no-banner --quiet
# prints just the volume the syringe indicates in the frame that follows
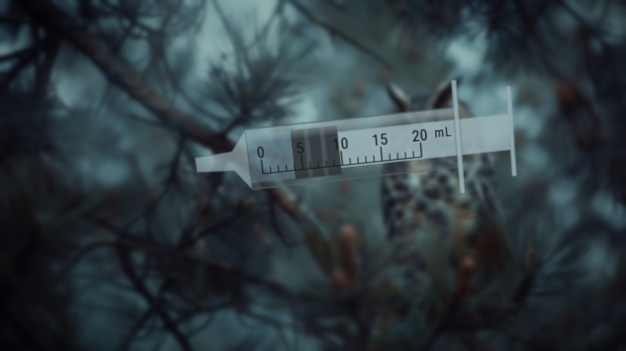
4 mL
